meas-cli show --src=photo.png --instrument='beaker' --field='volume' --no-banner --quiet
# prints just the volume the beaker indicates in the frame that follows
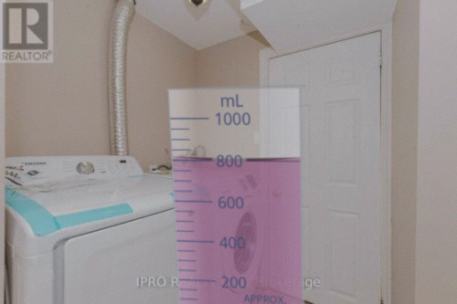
800 mL
